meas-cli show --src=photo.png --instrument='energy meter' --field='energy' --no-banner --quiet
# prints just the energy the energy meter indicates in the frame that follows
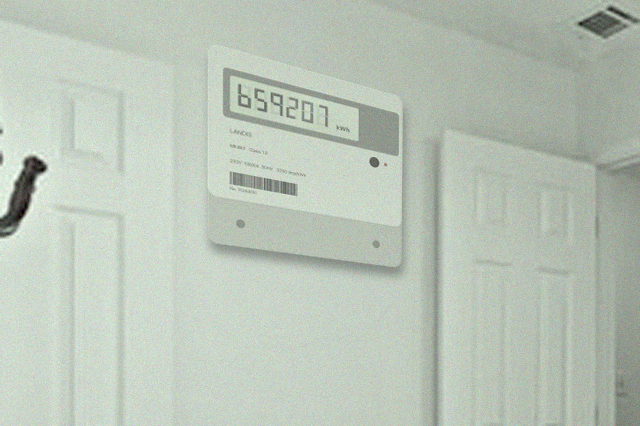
659207 kWh
